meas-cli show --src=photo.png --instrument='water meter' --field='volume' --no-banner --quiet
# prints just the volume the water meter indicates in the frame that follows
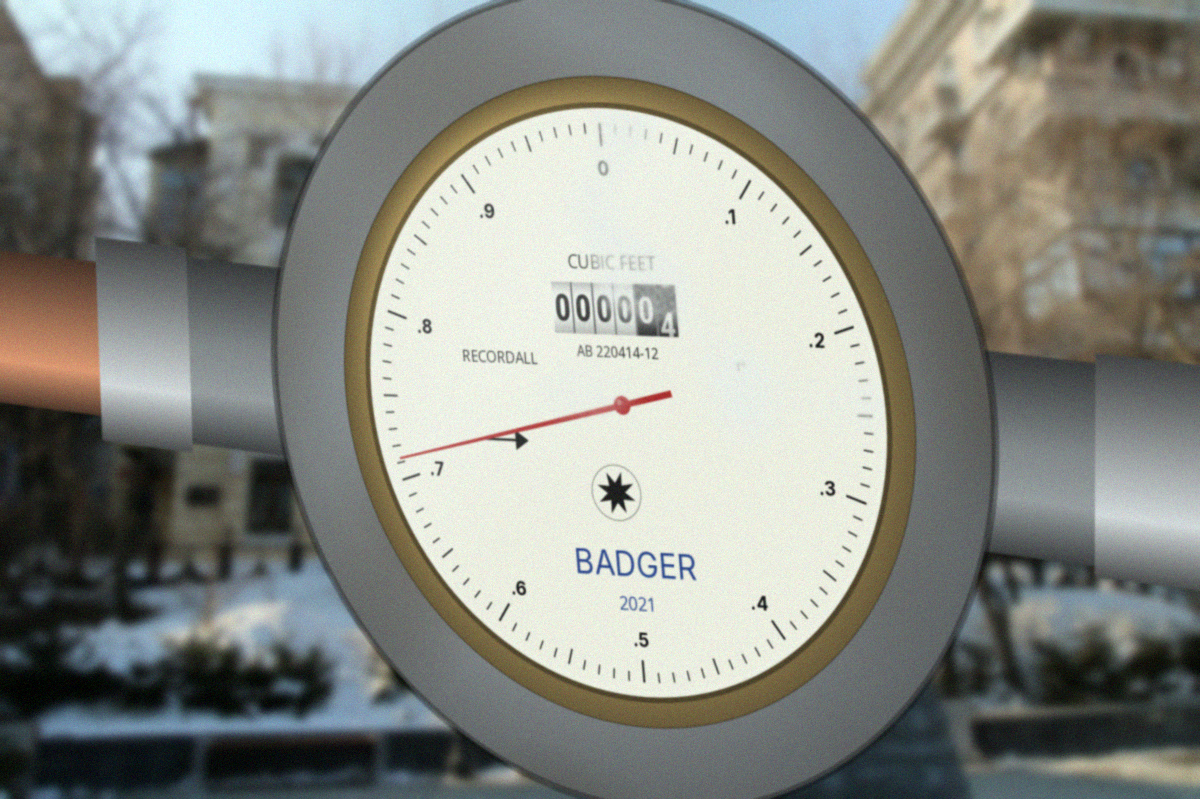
3.71 ft³
